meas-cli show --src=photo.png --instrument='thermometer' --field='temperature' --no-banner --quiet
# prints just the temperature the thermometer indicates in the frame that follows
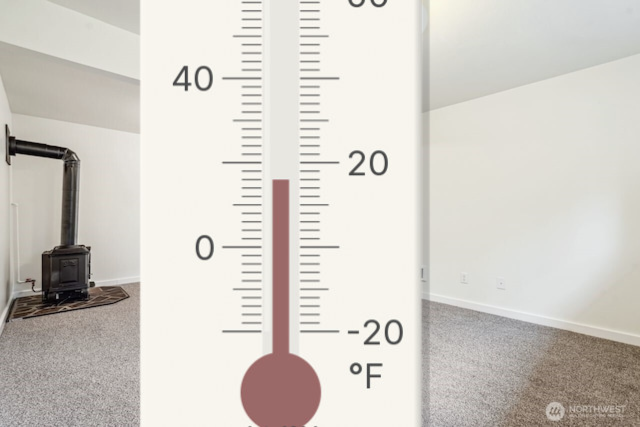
16 °F
